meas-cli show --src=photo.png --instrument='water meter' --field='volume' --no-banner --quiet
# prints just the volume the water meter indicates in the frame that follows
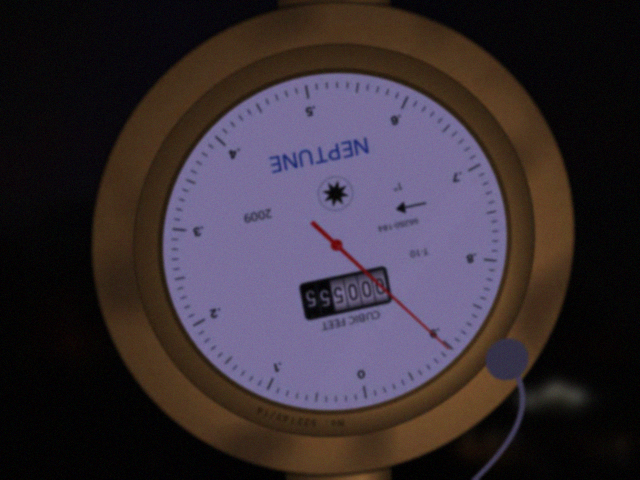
554.90 ft³
